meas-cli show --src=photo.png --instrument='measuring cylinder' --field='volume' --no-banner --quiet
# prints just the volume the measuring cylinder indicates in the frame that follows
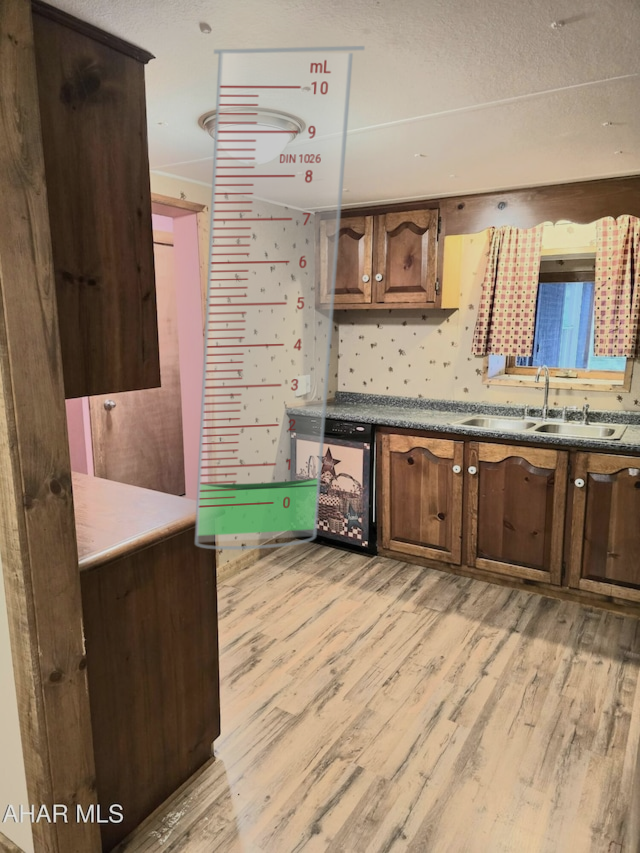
0.4 mL
